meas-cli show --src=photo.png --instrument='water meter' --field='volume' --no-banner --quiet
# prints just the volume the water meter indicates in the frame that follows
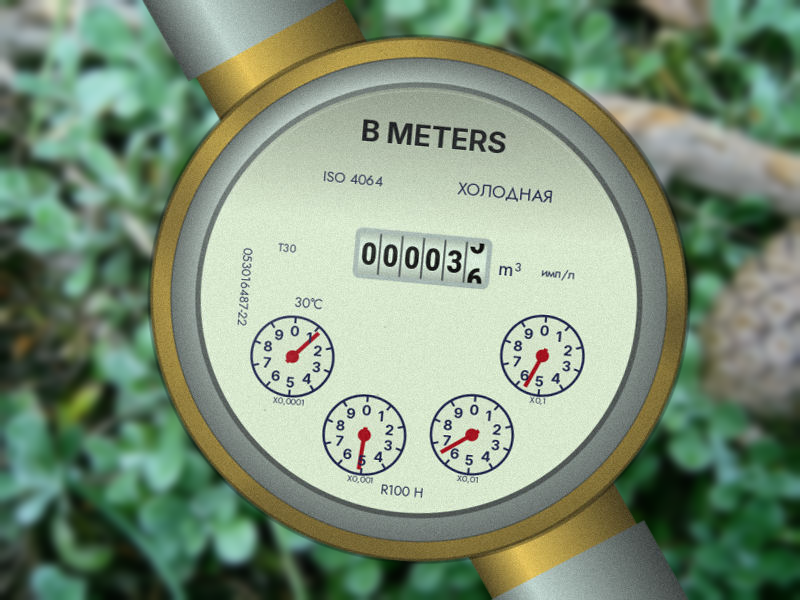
35.5651 m³
